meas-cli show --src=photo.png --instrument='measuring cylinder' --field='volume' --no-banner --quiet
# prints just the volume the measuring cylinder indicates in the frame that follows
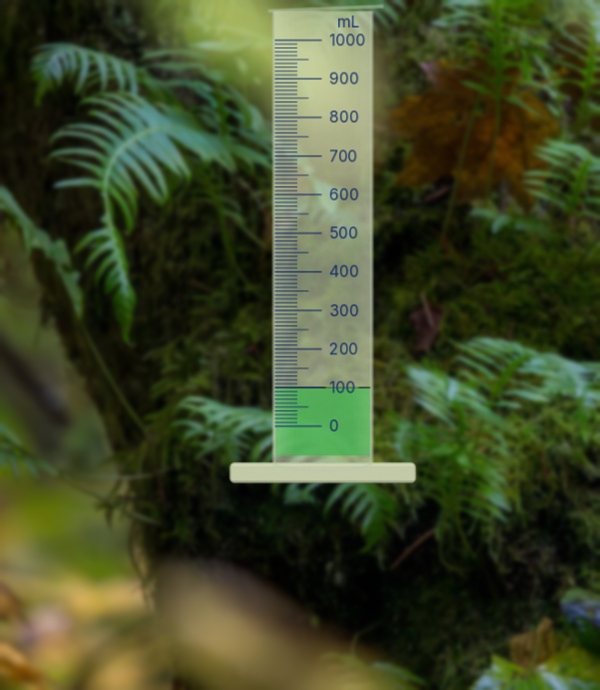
100 mL
